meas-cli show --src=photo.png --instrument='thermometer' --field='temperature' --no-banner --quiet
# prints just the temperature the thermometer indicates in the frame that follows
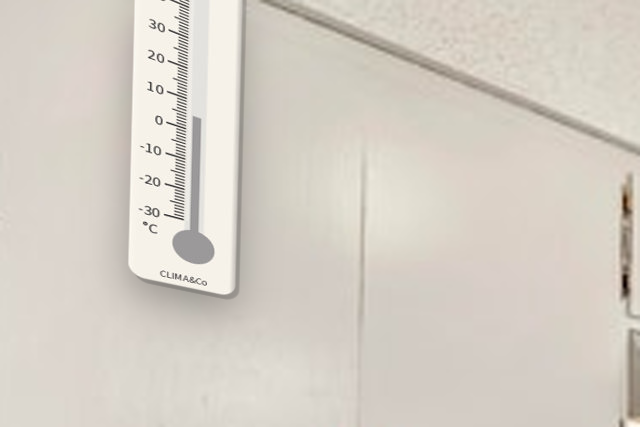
5 °C
